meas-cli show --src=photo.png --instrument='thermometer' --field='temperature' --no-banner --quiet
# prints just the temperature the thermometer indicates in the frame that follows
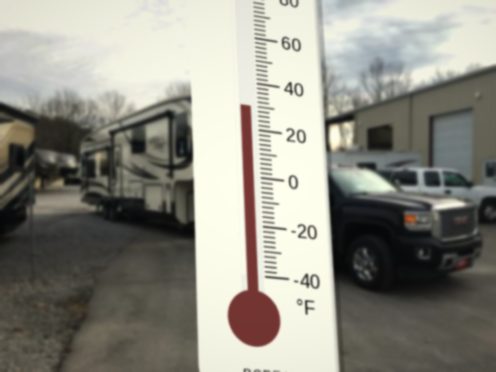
30 °F
